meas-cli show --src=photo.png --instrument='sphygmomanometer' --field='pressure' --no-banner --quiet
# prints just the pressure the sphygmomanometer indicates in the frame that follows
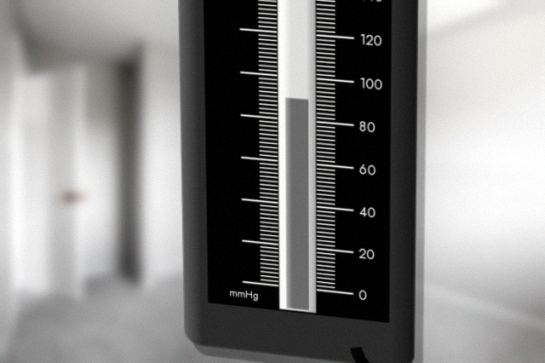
90 mmHg
